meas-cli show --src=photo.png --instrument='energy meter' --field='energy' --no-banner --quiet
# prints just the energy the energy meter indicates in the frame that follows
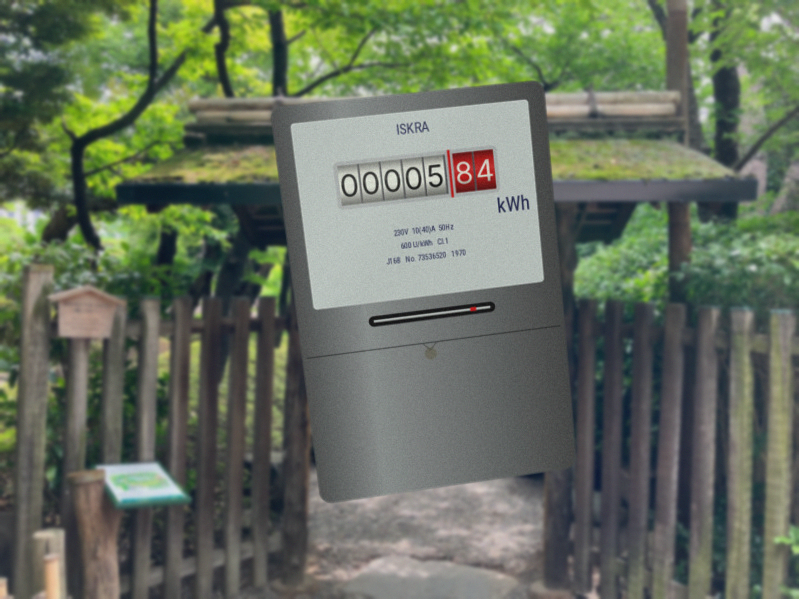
5.84 kWh
